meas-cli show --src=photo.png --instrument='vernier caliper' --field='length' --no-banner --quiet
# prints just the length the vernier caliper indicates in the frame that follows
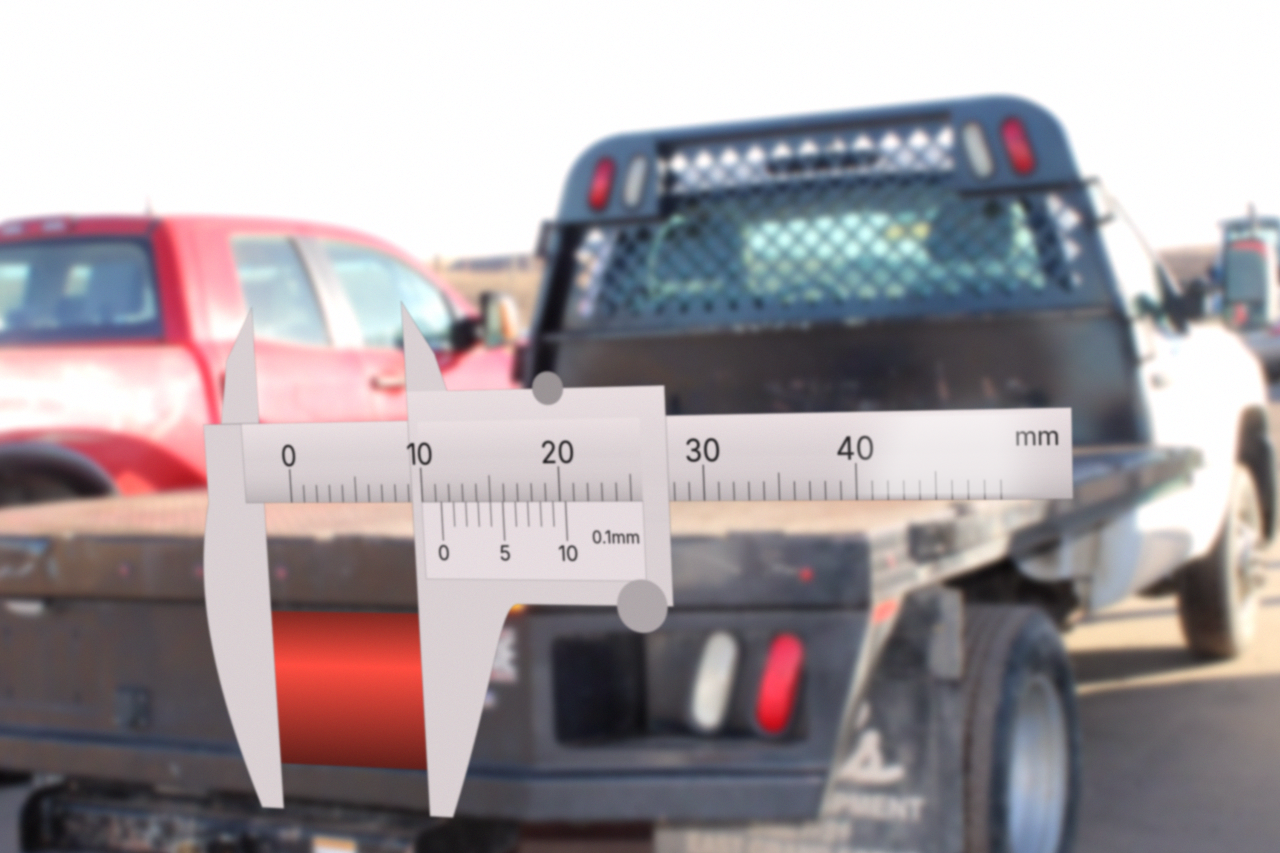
11.4 mm
